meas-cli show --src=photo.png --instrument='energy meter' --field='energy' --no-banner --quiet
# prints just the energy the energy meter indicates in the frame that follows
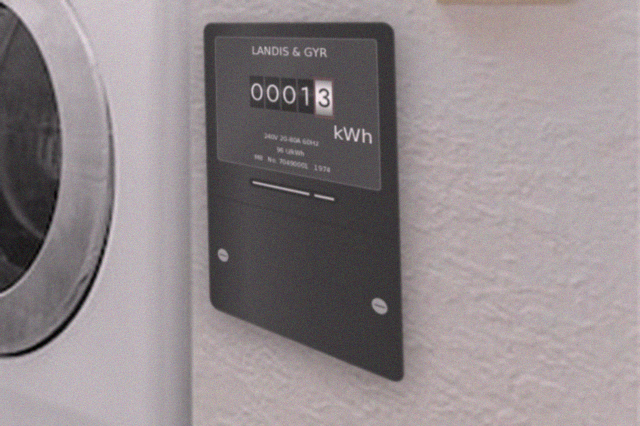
1.3 kWh
